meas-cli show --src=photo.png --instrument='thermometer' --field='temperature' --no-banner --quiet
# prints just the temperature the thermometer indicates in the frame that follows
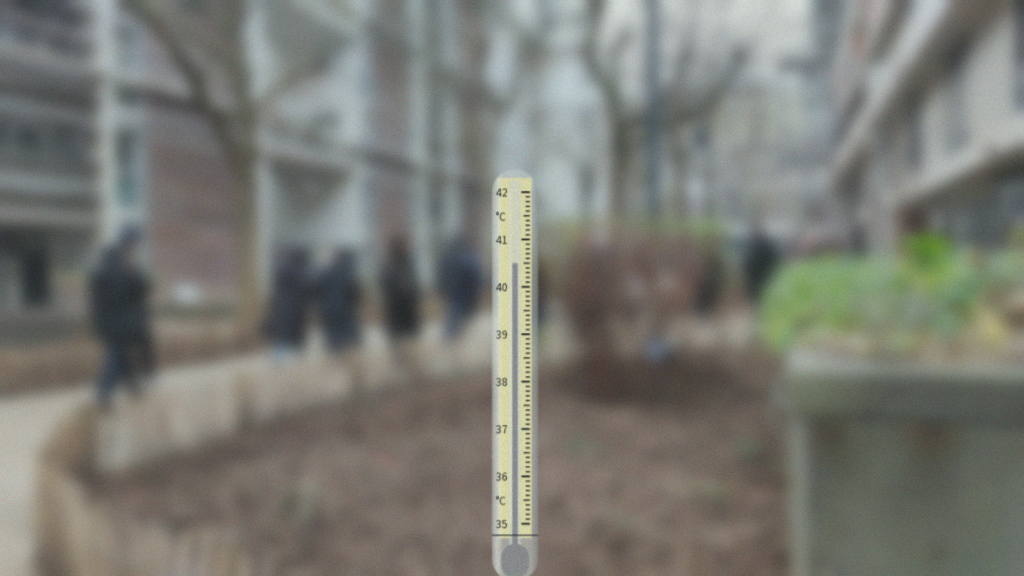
40.5 °C
